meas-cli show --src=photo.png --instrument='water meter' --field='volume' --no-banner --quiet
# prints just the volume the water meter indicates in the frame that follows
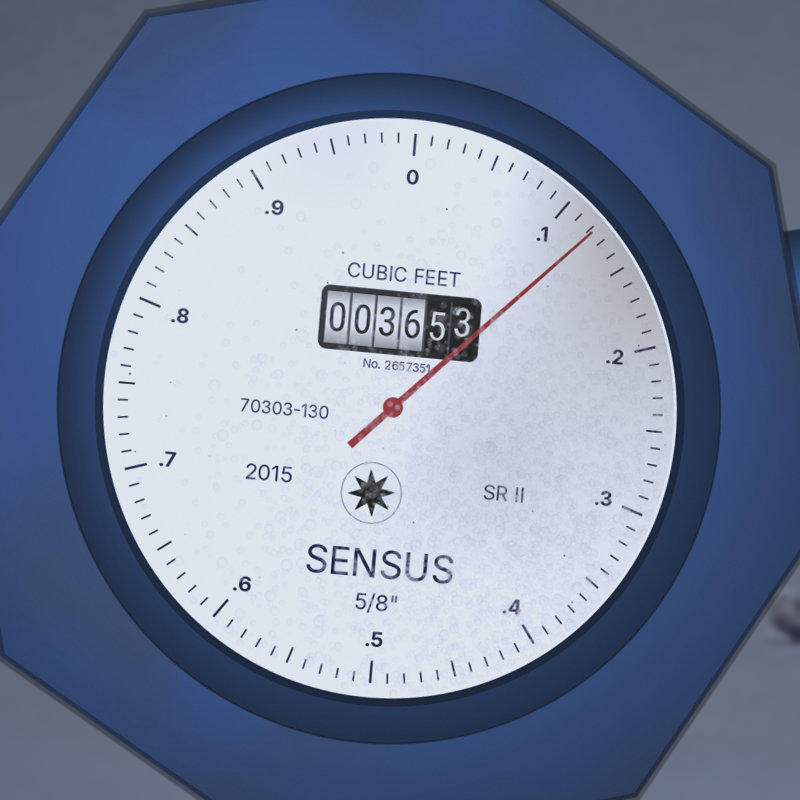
3653.12 ft³
